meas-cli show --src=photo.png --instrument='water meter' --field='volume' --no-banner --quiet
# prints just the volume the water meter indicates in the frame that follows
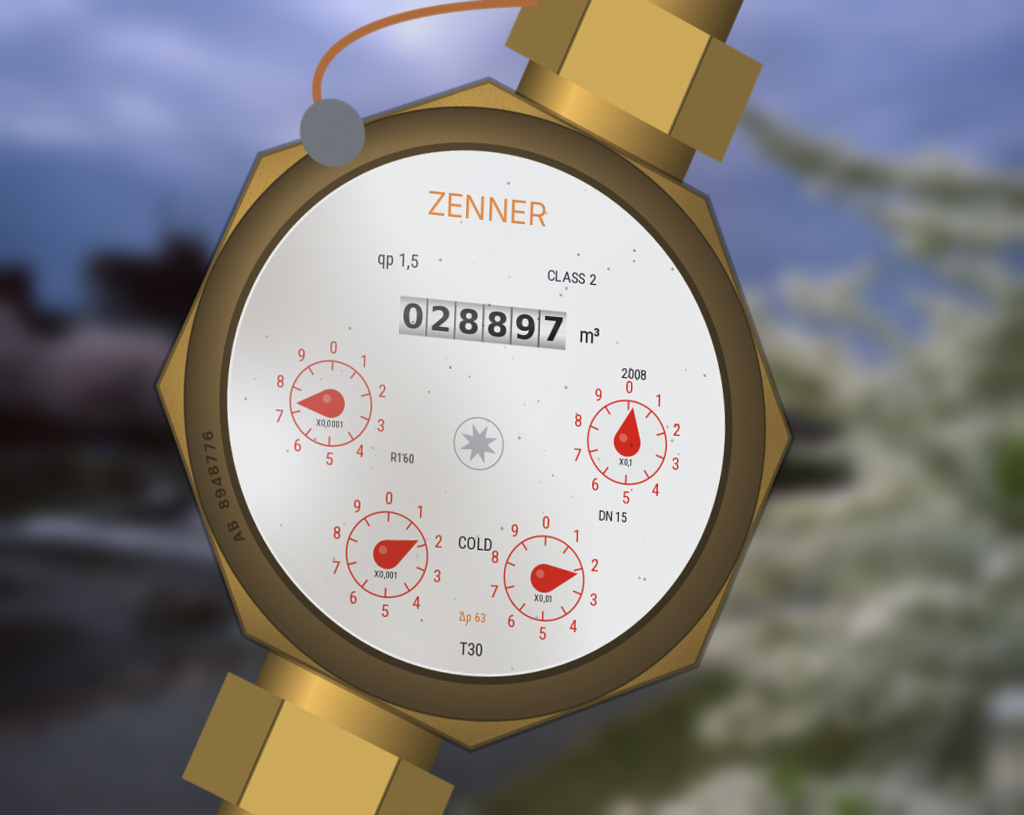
28897.0217 m³
